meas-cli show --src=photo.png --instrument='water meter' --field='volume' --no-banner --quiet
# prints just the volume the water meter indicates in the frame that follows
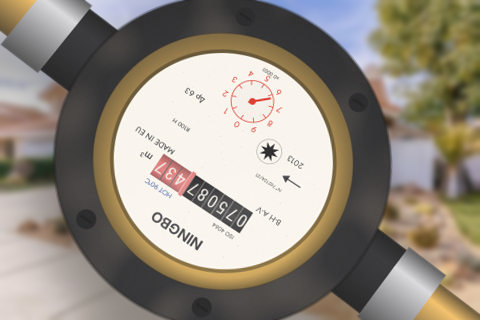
75087.4376 m³
